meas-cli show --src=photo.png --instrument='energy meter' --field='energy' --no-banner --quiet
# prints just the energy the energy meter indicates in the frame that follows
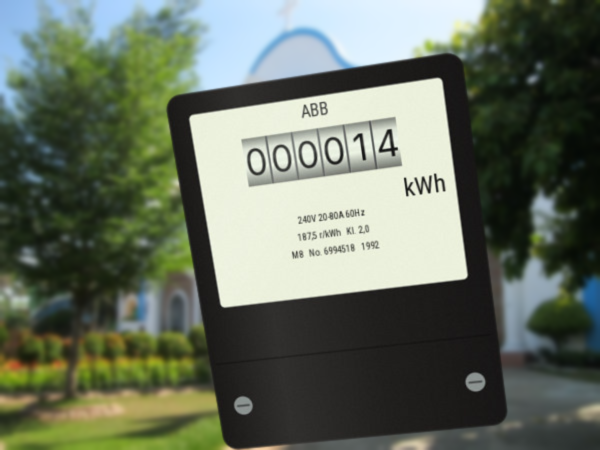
14 kWh
